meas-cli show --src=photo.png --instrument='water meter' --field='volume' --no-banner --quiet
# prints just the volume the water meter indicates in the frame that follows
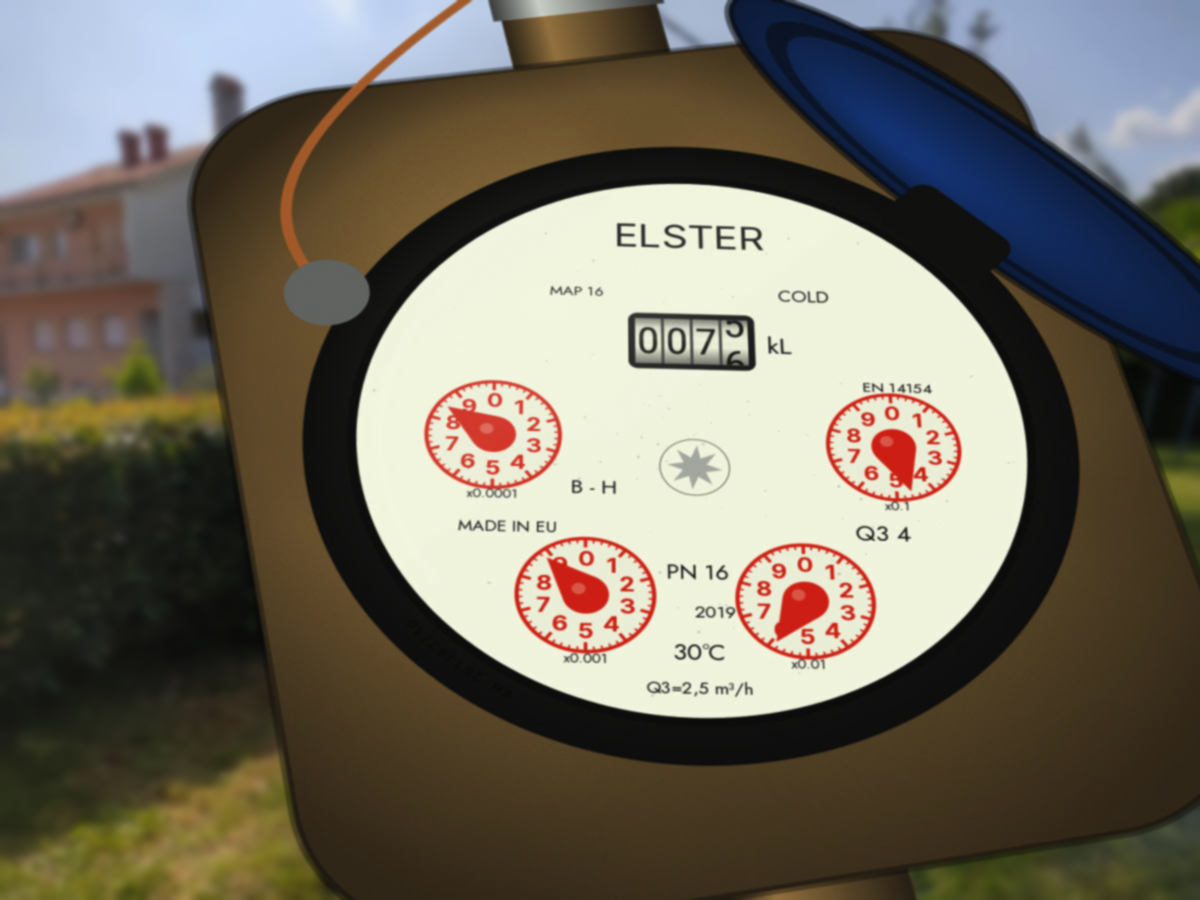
75.4588 kL
